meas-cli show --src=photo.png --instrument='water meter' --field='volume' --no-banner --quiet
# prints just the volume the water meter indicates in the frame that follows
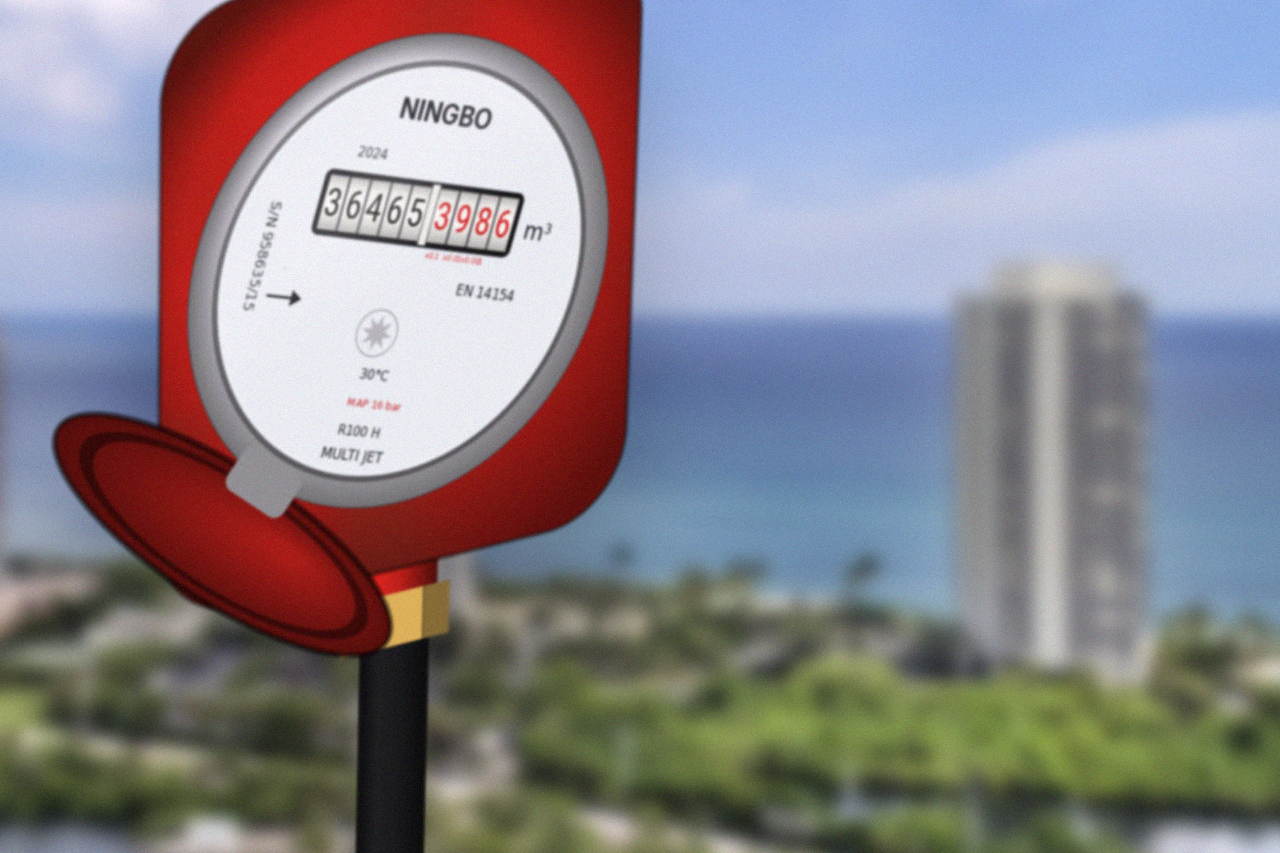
36465.3986 m³
